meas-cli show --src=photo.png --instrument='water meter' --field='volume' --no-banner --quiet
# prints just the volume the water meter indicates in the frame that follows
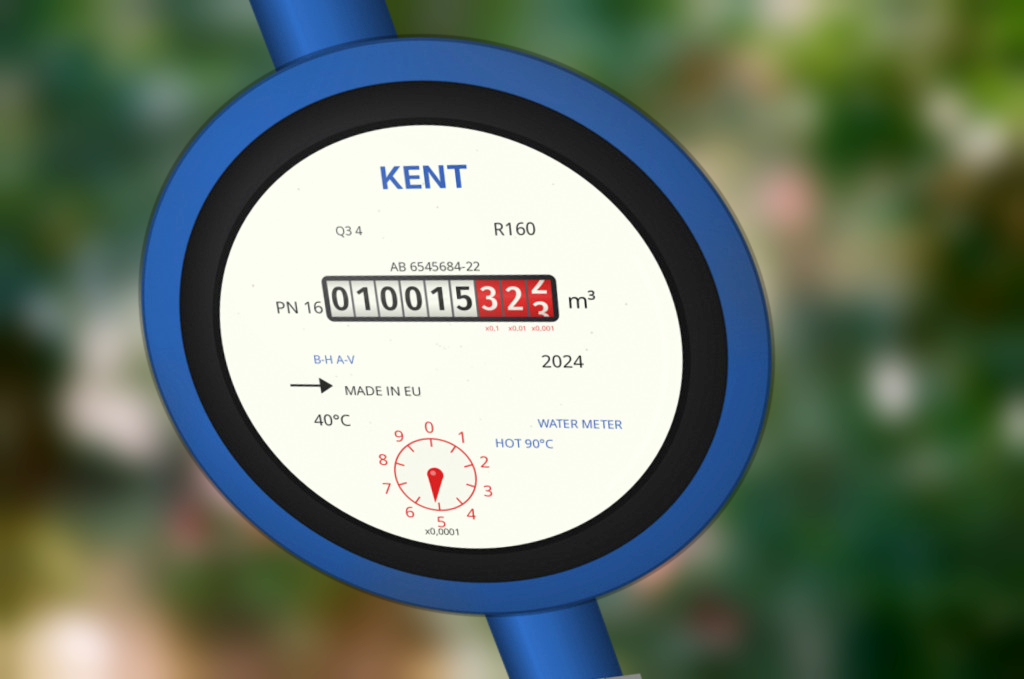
10015.3225 m³
